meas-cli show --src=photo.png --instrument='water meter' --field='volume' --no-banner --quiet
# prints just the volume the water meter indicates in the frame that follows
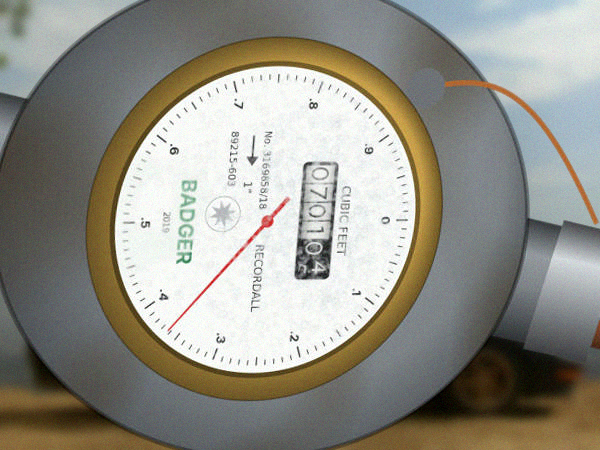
70104.36 ft³
